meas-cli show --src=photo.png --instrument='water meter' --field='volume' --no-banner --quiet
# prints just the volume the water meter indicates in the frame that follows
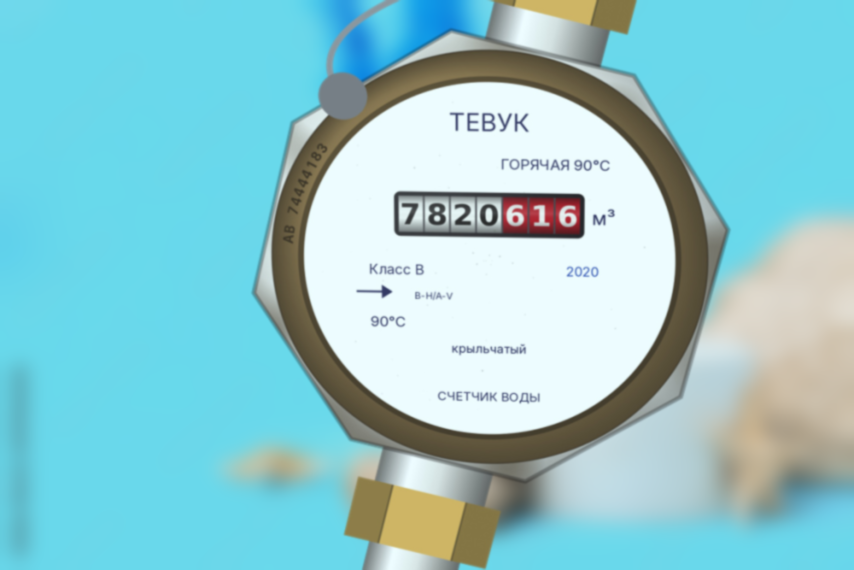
7820.616 m³
